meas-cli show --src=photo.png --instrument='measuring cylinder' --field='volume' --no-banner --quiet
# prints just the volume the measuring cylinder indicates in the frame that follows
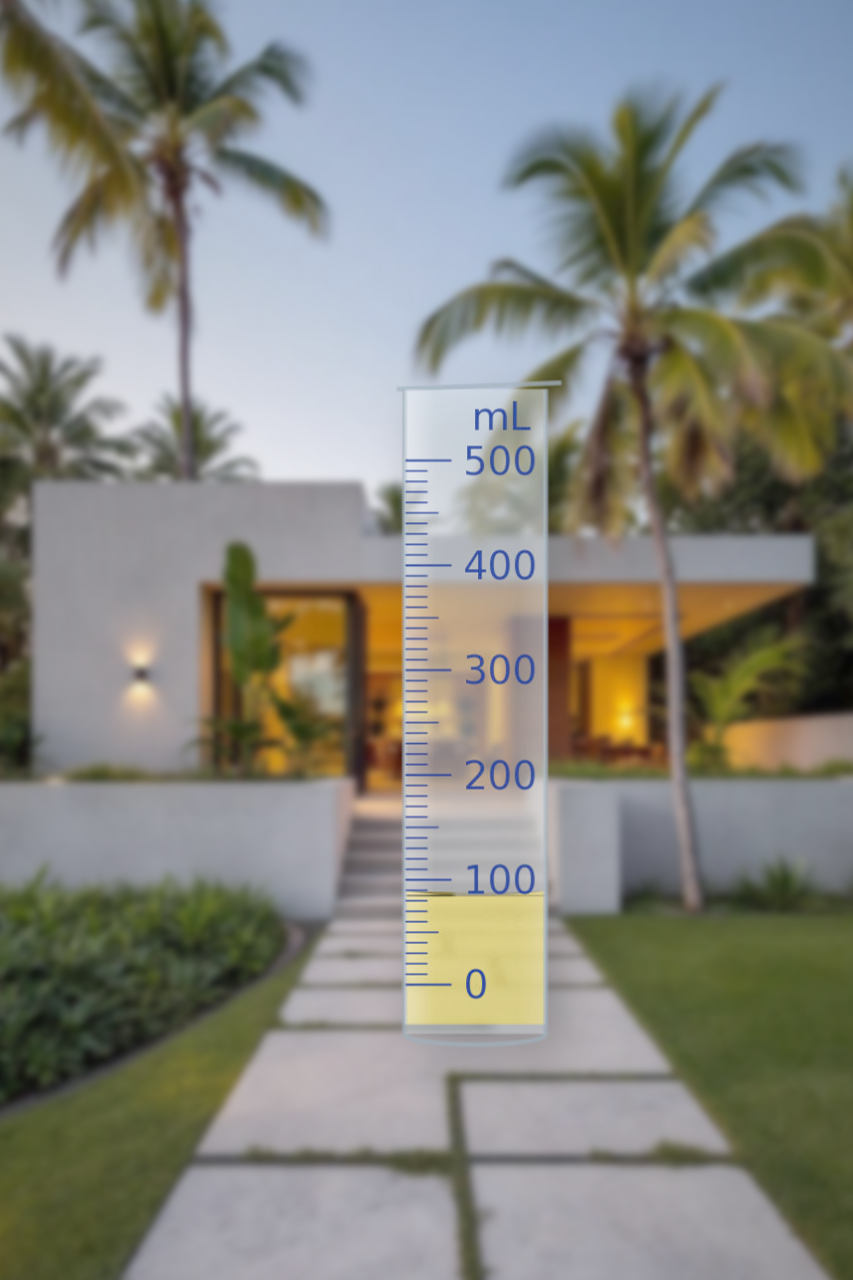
85 mL
